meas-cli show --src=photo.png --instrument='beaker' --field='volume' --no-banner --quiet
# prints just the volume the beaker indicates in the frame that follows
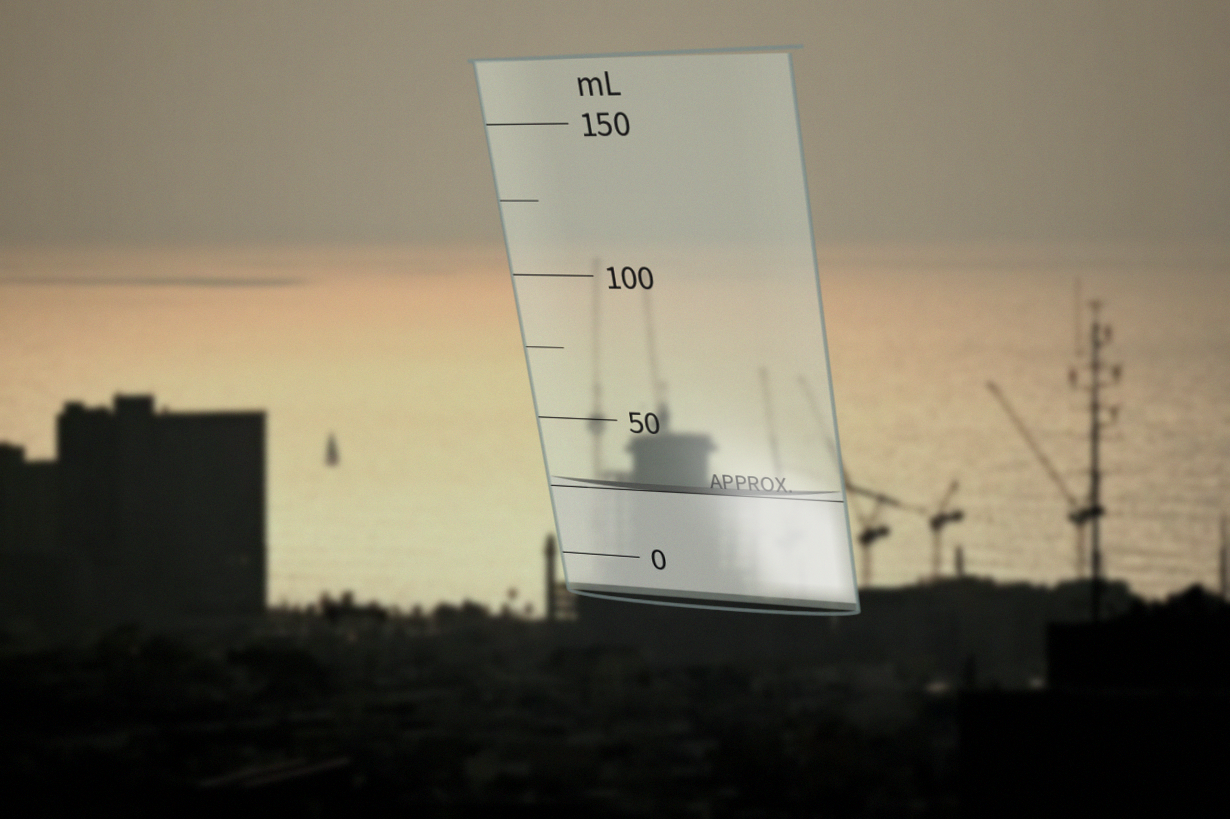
25 mL
